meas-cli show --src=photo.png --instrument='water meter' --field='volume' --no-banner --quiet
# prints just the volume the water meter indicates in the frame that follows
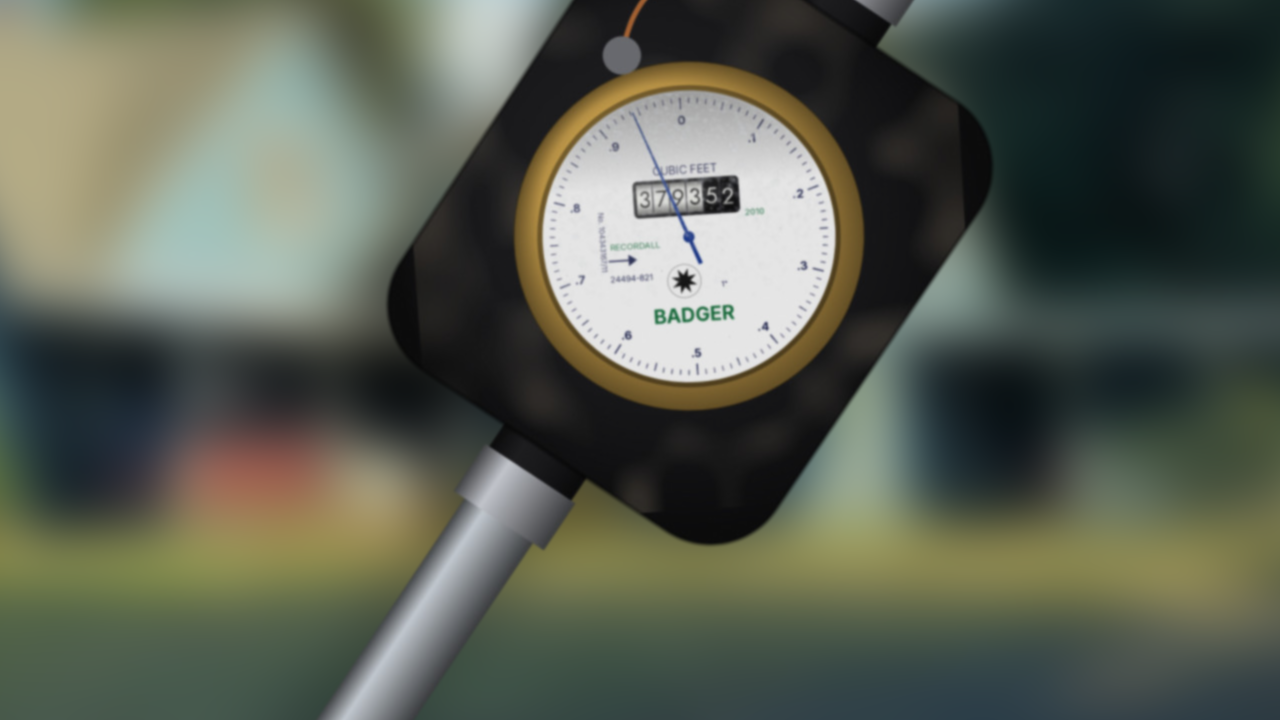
379351.94 ft³
